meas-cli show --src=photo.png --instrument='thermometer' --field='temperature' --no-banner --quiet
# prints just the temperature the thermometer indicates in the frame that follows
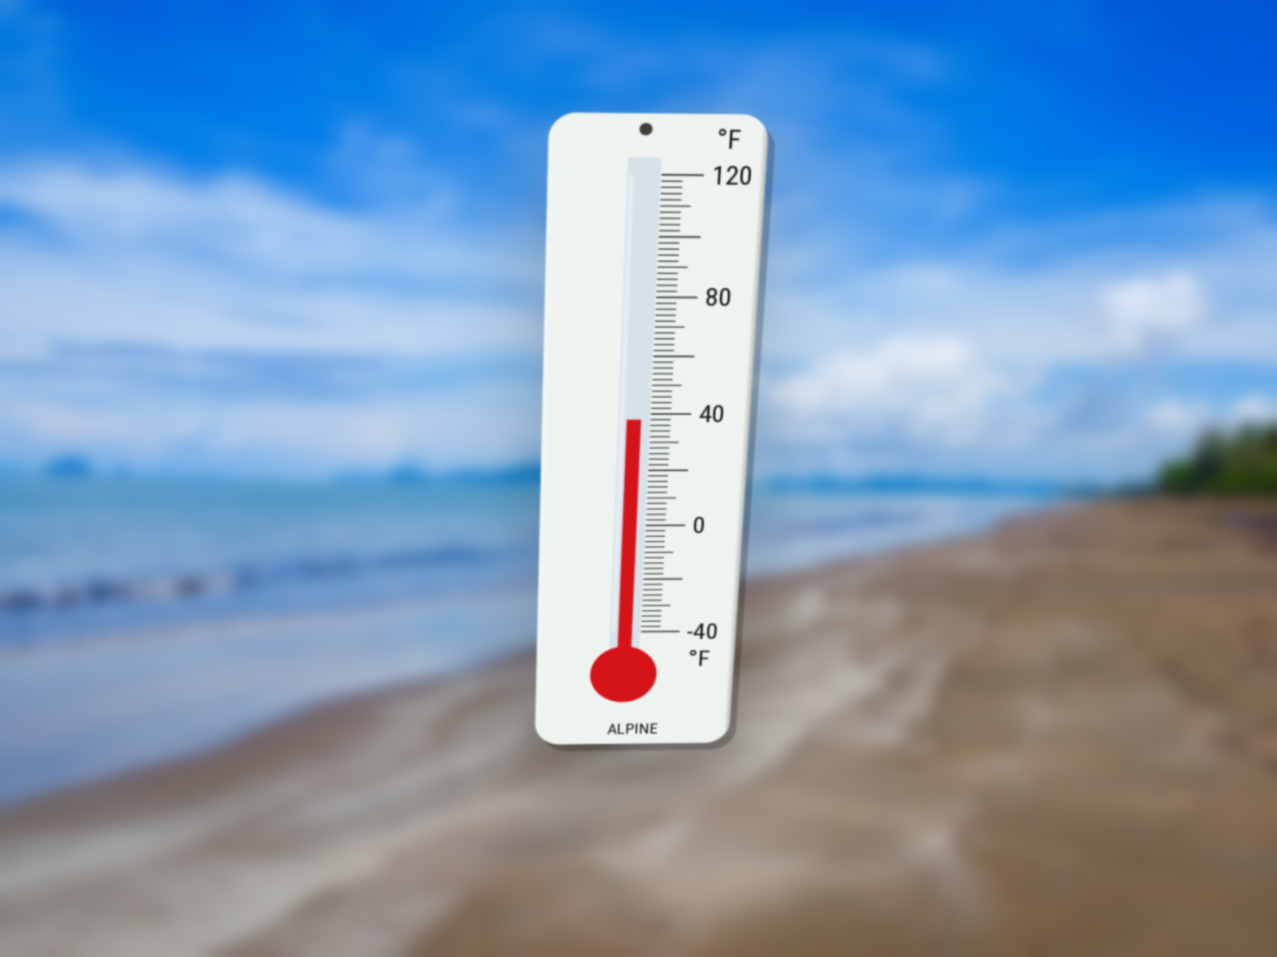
38 °F
